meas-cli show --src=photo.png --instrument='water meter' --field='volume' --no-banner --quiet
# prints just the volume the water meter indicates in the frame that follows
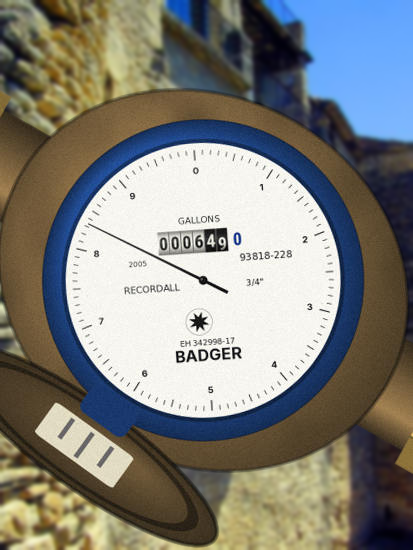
6488.3 gal
